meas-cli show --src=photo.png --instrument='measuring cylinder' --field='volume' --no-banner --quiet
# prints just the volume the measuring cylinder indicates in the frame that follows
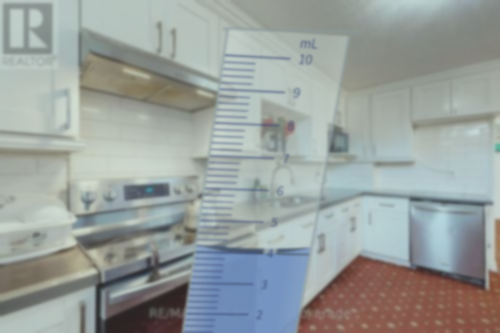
4 mL
